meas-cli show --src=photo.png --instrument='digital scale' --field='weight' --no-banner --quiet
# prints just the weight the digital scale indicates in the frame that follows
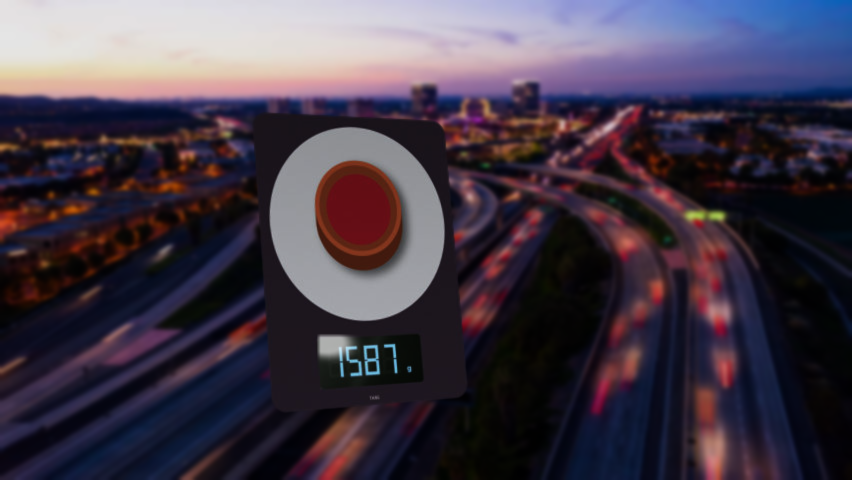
1587 g
